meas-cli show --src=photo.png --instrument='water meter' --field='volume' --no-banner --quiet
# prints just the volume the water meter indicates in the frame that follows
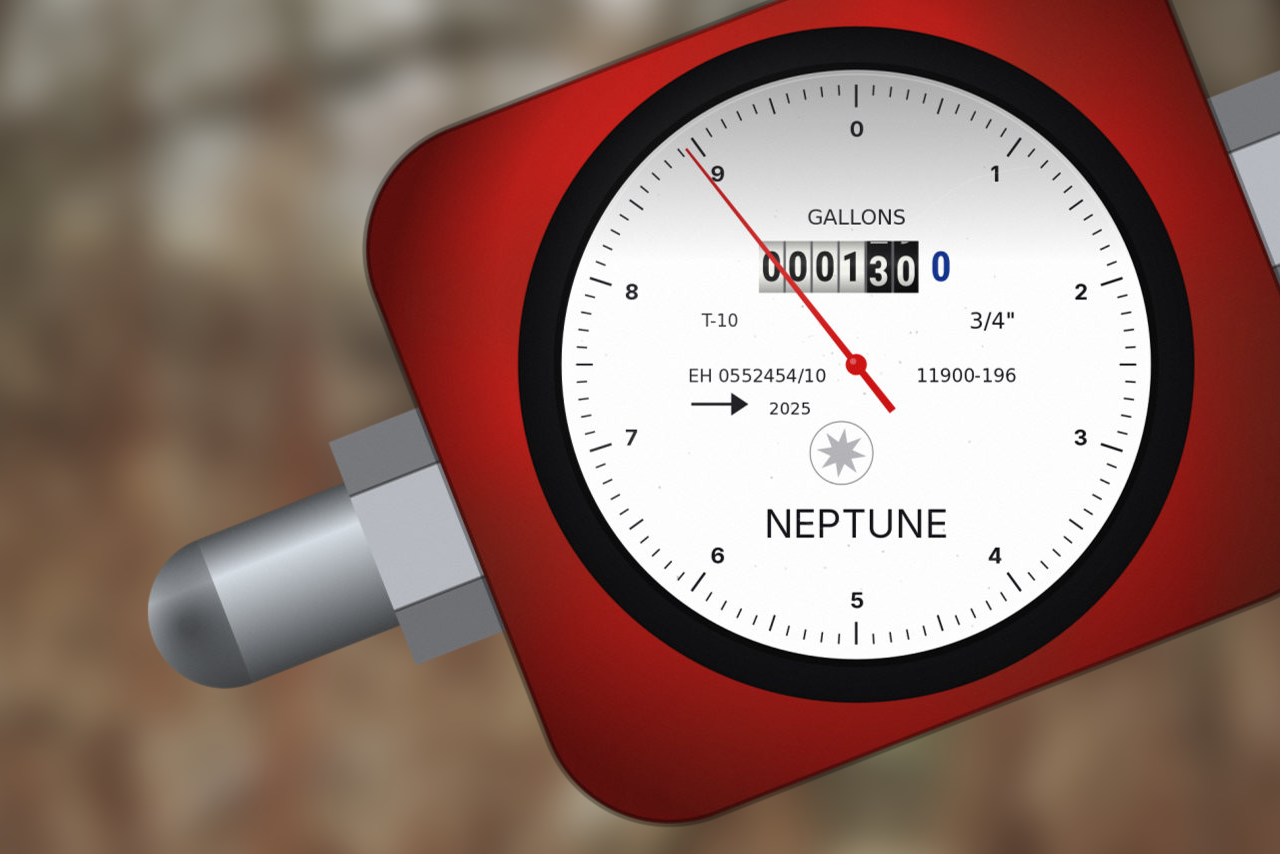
1298.9 gal
